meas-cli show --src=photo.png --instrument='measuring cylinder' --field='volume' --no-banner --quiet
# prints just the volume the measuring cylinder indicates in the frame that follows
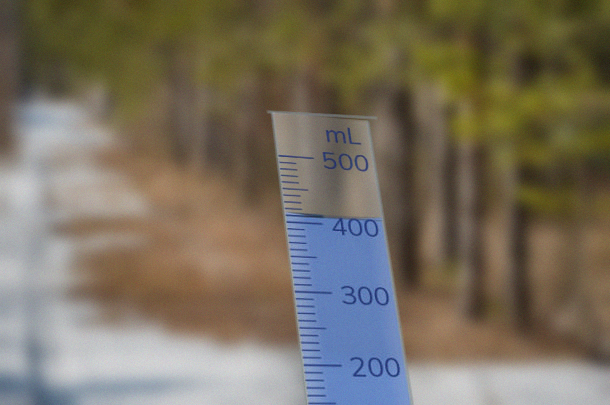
410 mL
